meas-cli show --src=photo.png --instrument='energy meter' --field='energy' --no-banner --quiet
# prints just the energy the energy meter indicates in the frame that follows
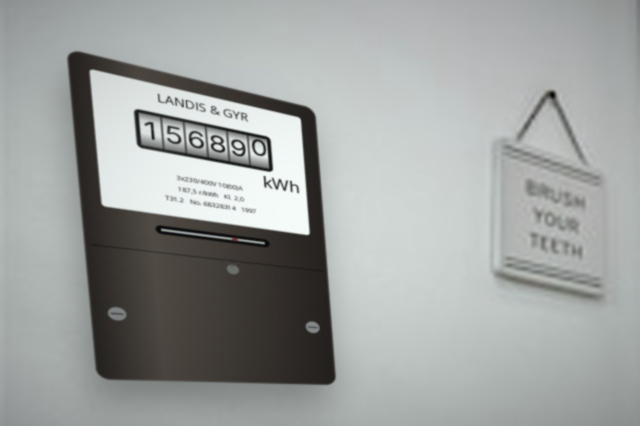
156890 kWh
